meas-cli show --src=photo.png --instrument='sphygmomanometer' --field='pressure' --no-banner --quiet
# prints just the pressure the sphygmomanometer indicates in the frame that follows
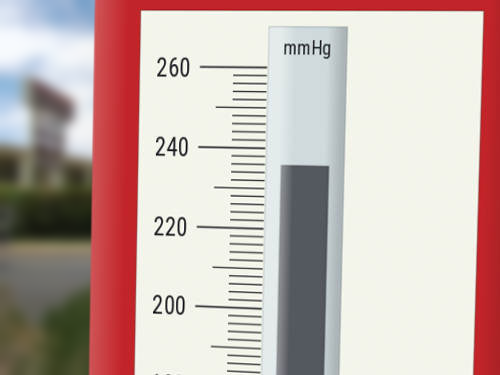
236 mmHg
